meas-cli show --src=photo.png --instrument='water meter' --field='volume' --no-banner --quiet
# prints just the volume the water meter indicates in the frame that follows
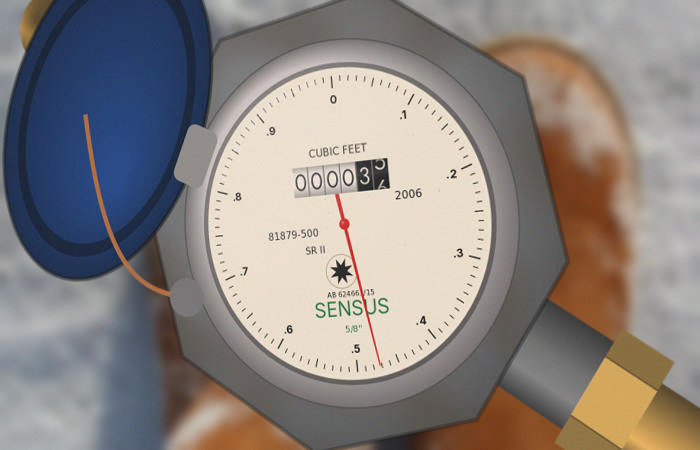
35.47 ft³
